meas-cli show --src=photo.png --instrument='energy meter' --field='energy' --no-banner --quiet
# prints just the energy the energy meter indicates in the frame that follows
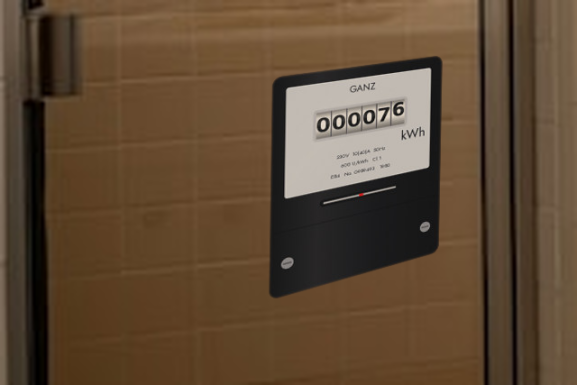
76 kWh
